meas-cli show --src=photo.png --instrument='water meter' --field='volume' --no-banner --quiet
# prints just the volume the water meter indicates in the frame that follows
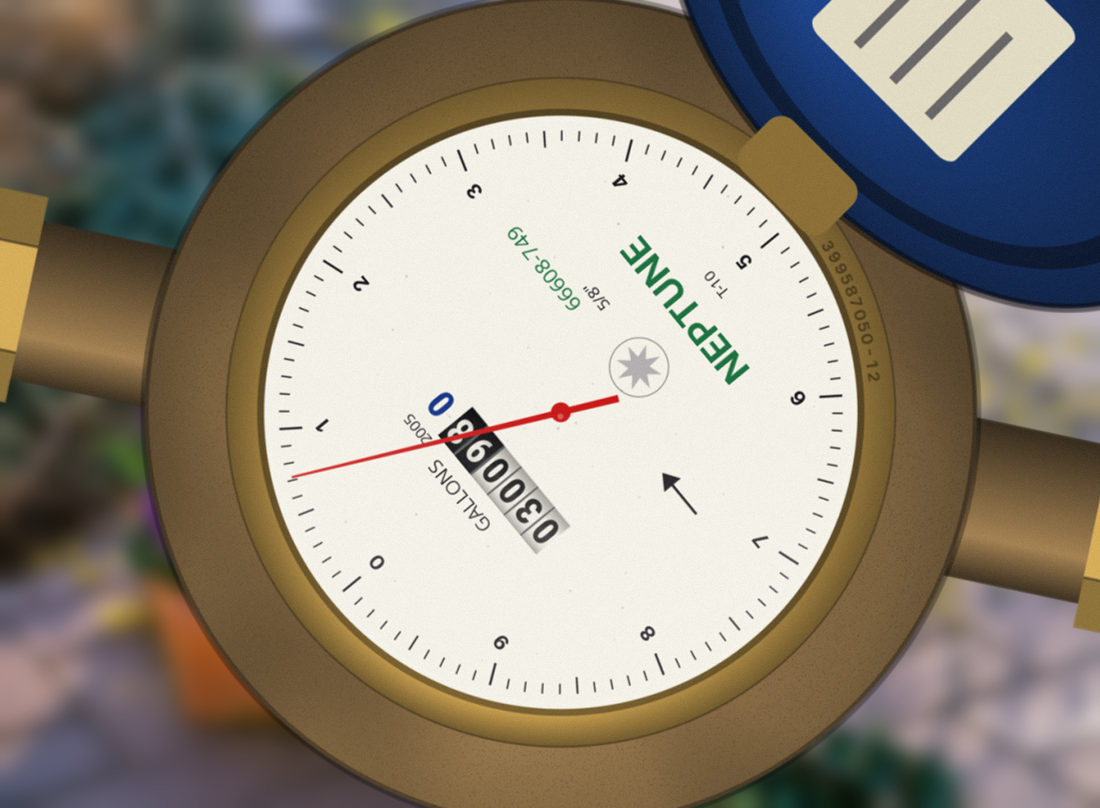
300980.7 gal
